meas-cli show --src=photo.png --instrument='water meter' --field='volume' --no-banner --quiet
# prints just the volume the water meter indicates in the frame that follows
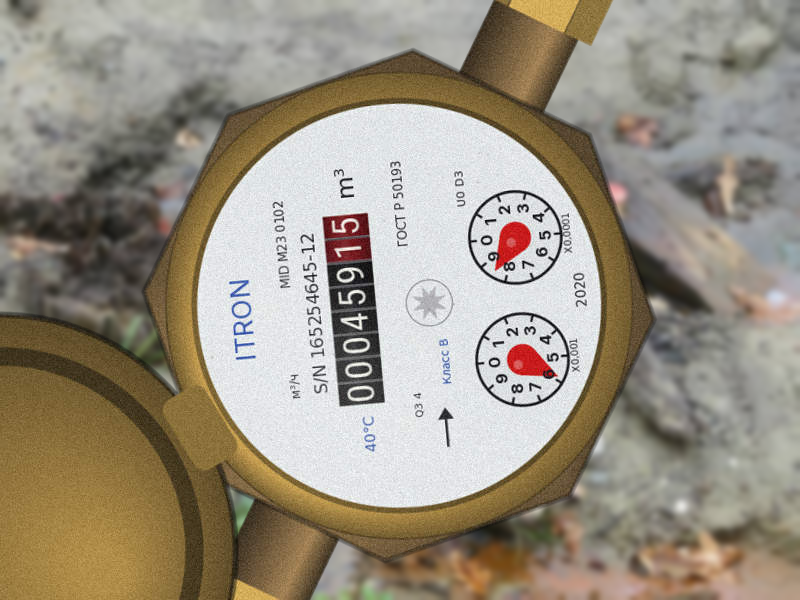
459.1558 m³
